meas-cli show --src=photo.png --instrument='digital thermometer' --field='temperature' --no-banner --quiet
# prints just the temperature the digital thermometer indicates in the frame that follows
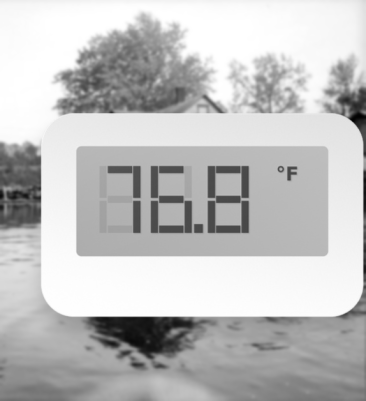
76.8 °F
